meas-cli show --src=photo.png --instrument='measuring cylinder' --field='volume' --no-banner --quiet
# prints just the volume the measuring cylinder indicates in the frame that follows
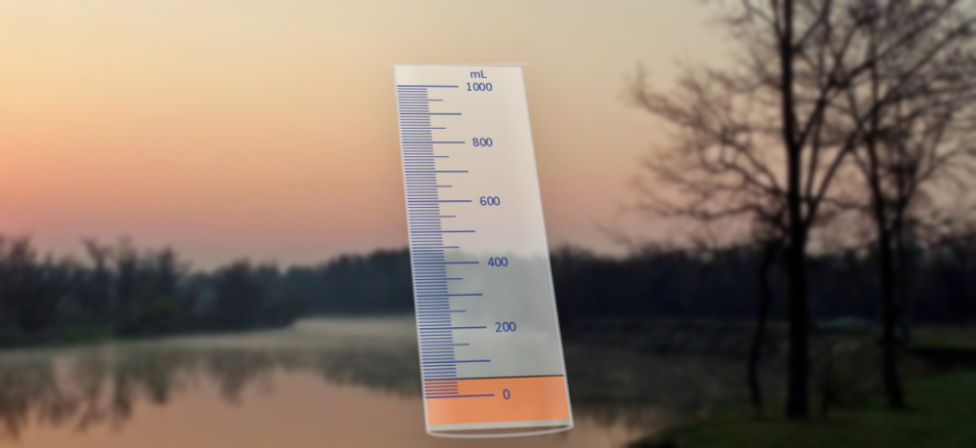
50 mL
